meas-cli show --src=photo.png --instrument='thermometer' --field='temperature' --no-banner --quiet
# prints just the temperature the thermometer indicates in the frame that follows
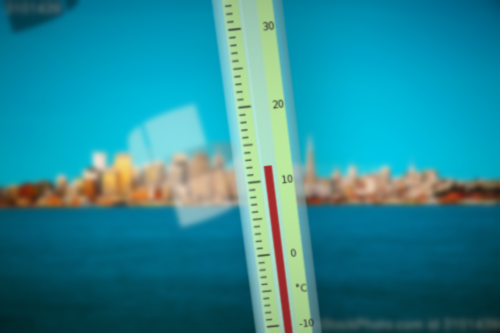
12 °C
